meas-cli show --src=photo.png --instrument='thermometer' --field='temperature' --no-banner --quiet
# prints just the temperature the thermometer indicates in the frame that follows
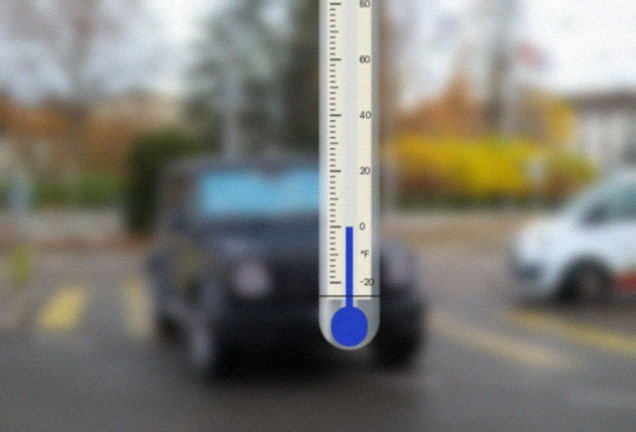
0 °F
